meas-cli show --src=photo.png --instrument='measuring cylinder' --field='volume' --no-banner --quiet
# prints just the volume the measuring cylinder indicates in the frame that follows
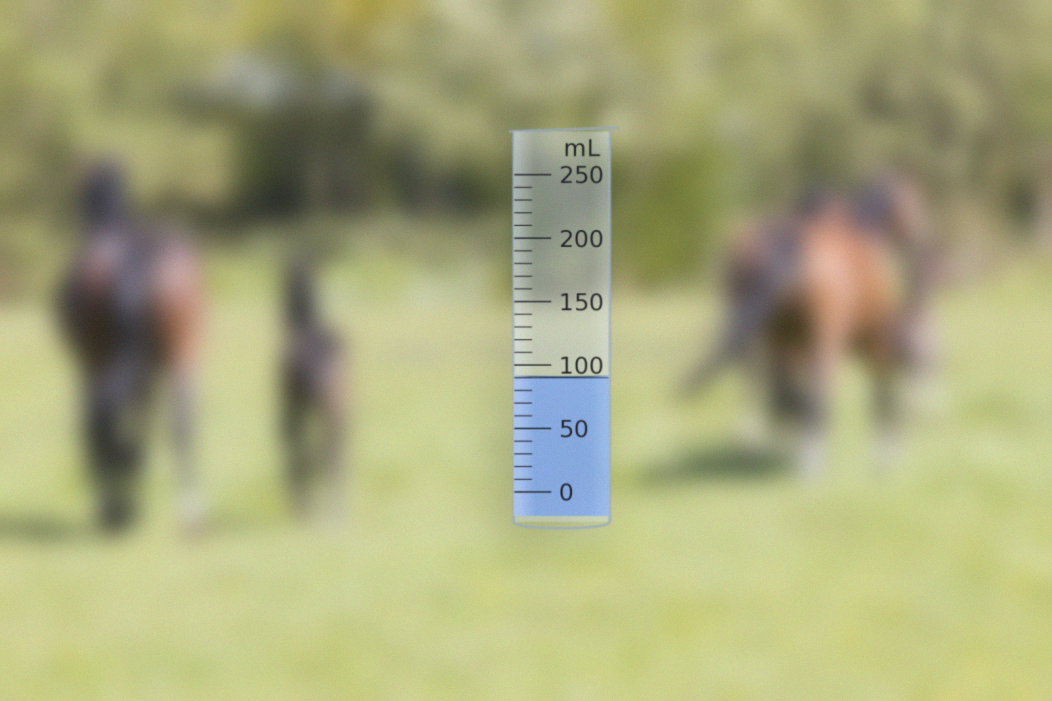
90 mL
